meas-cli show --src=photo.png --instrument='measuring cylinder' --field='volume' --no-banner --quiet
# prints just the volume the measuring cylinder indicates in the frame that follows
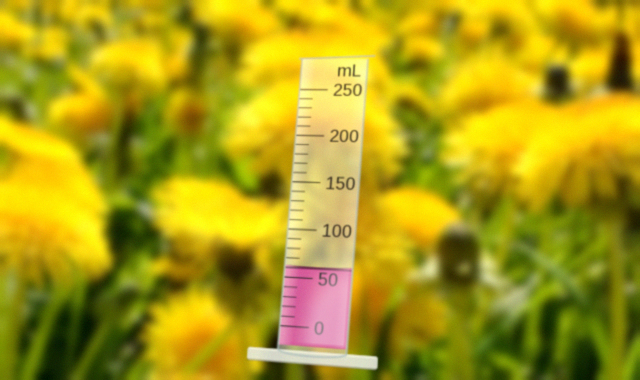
60 mL
